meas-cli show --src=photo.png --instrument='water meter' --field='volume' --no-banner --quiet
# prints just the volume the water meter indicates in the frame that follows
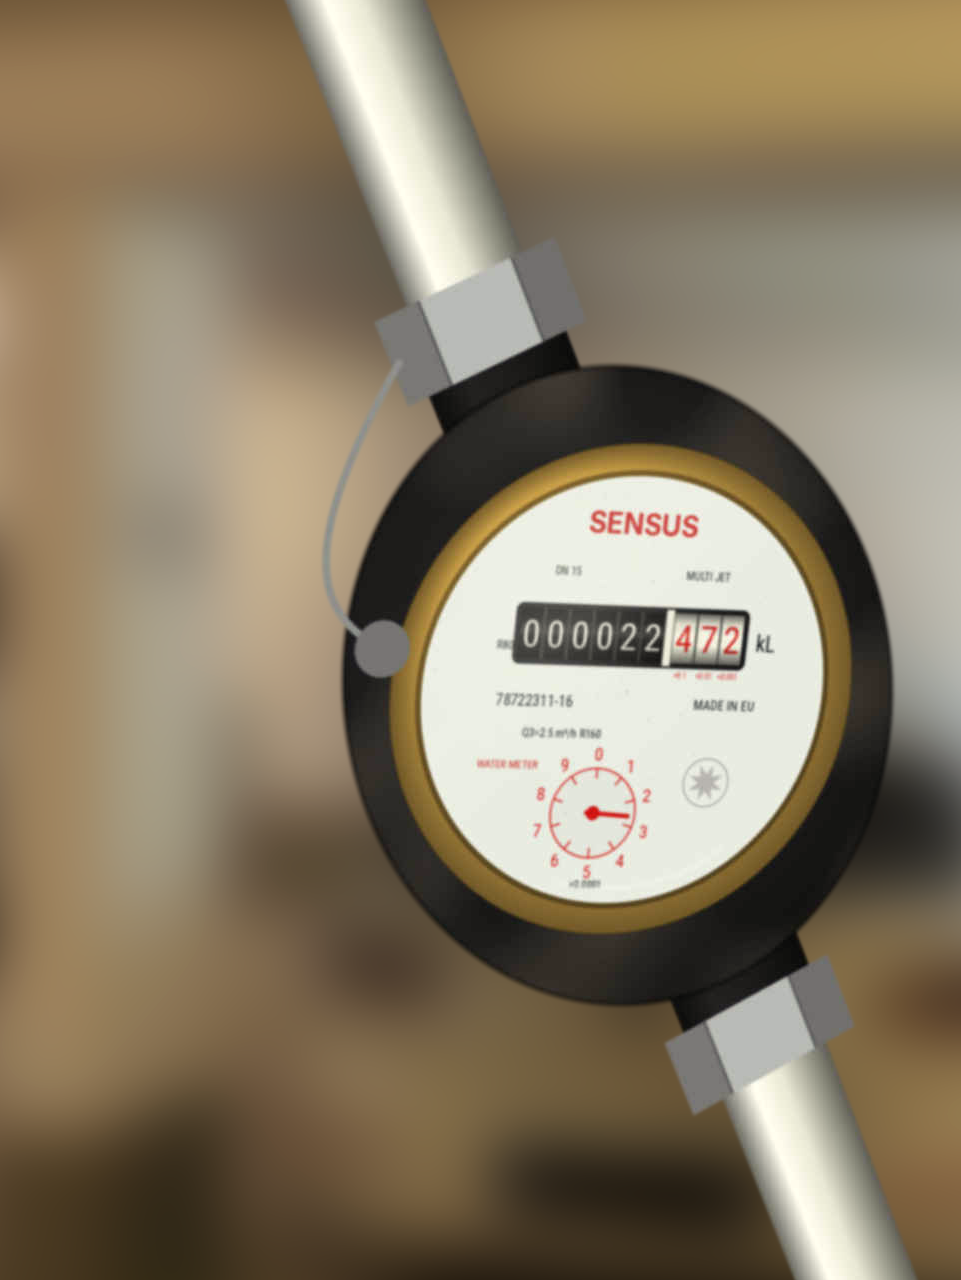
22.4722 kL
